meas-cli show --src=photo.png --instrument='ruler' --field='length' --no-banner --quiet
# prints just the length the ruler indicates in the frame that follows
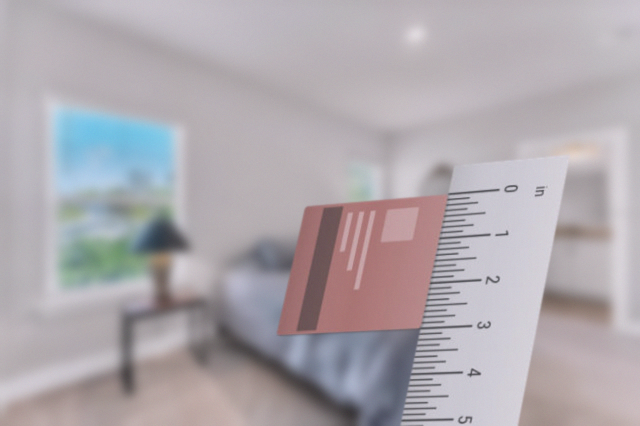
3 in
